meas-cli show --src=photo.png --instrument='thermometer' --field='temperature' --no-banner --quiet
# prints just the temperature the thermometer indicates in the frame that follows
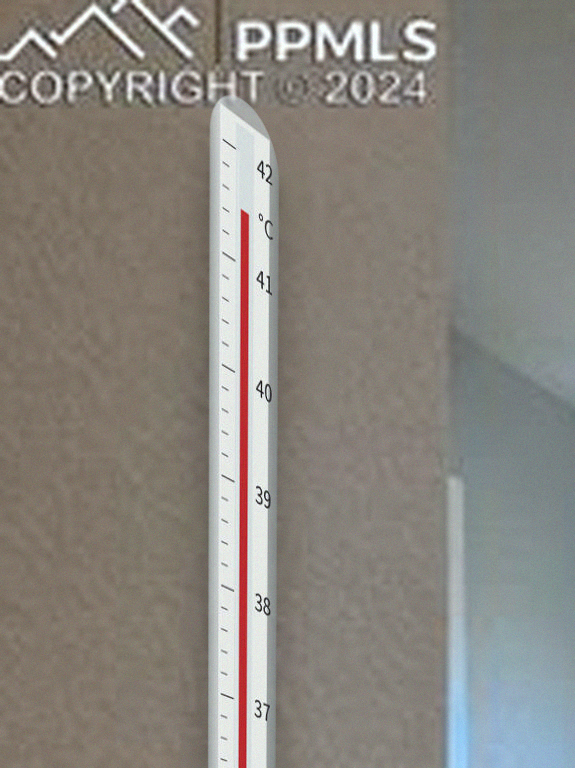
41.5 °C
